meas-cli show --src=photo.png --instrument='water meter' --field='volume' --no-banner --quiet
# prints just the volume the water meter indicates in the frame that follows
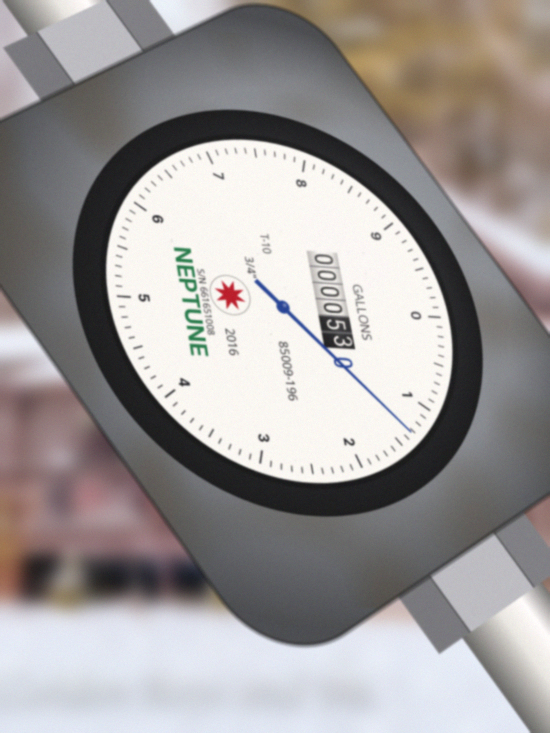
531.3 gal
